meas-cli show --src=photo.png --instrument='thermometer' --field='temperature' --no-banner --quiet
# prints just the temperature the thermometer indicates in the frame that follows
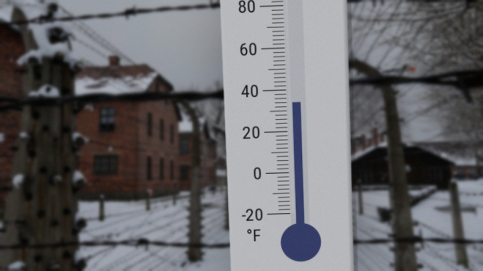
34 °F
